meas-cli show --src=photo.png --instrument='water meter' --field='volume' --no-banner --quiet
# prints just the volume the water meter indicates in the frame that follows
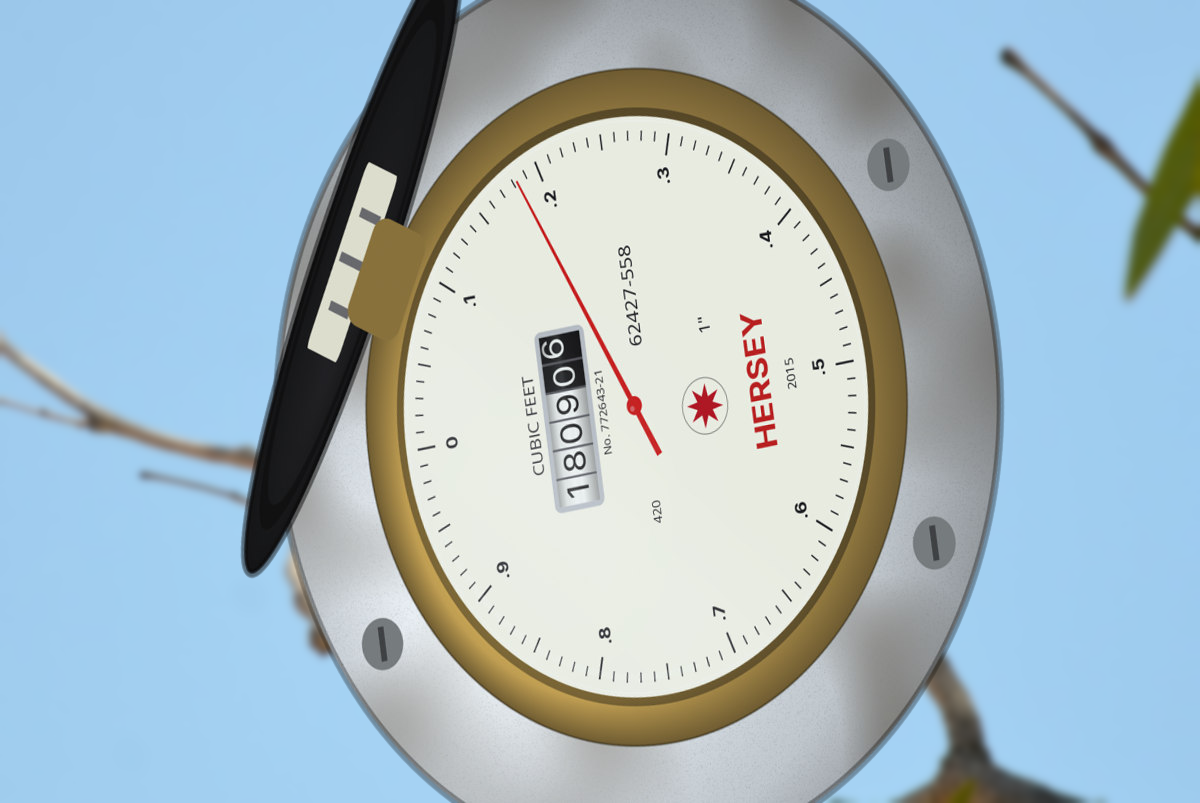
180906.18 ft³
